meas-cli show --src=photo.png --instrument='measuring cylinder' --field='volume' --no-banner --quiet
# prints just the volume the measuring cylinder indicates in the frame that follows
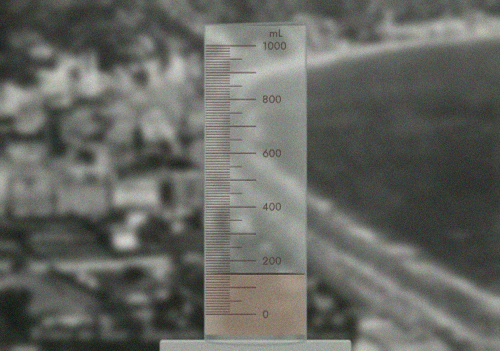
150 mL
